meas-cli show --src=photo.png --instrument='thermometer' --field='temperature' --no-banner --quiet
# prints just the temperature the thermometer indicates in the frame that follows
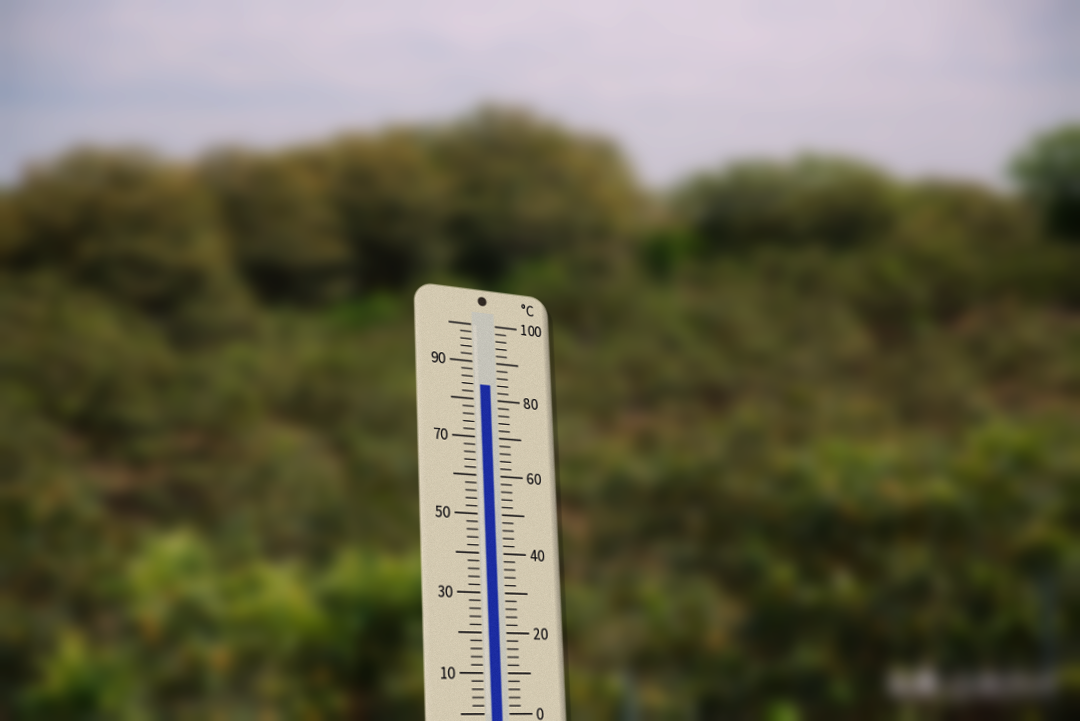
84 °C
